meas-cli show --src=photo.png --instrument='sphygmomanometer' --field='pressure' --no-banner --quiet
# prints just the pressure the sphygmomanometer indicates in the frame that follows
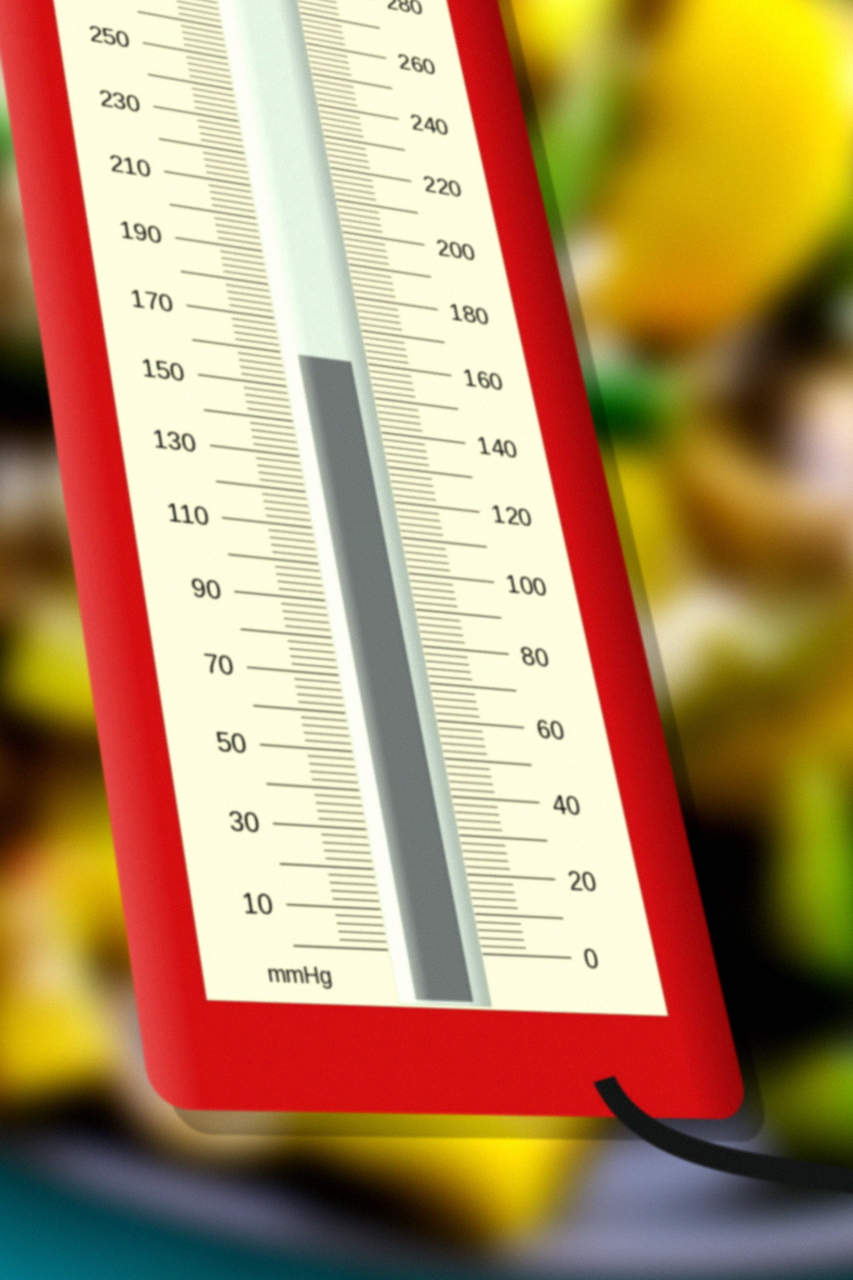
160 mmHg
